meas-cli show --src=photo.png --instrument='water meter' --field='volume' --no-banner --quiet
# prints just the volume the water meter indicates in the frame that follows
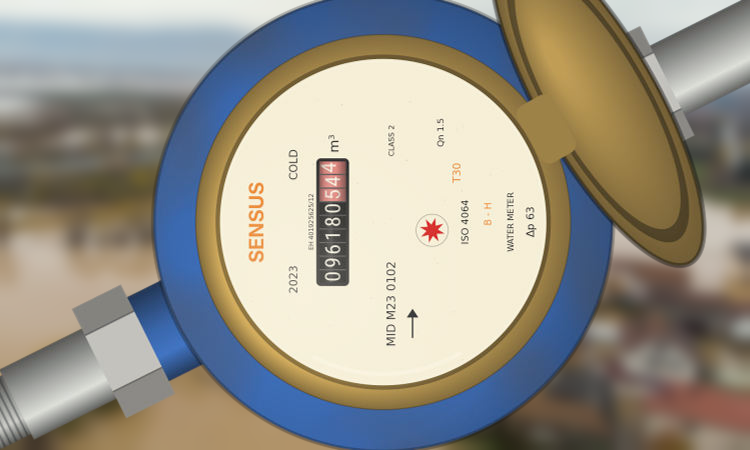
96180.544 m³
